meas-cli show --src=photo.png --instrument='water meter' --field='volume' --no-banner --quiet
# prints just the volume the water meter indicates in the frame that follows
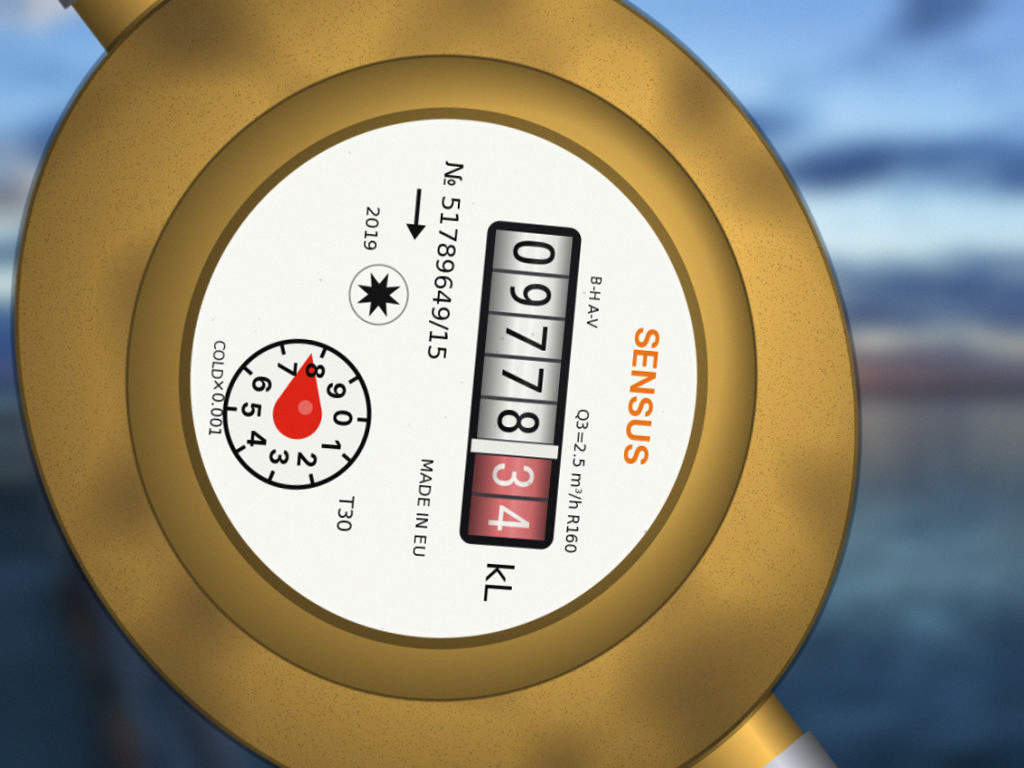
9778.347 kL
